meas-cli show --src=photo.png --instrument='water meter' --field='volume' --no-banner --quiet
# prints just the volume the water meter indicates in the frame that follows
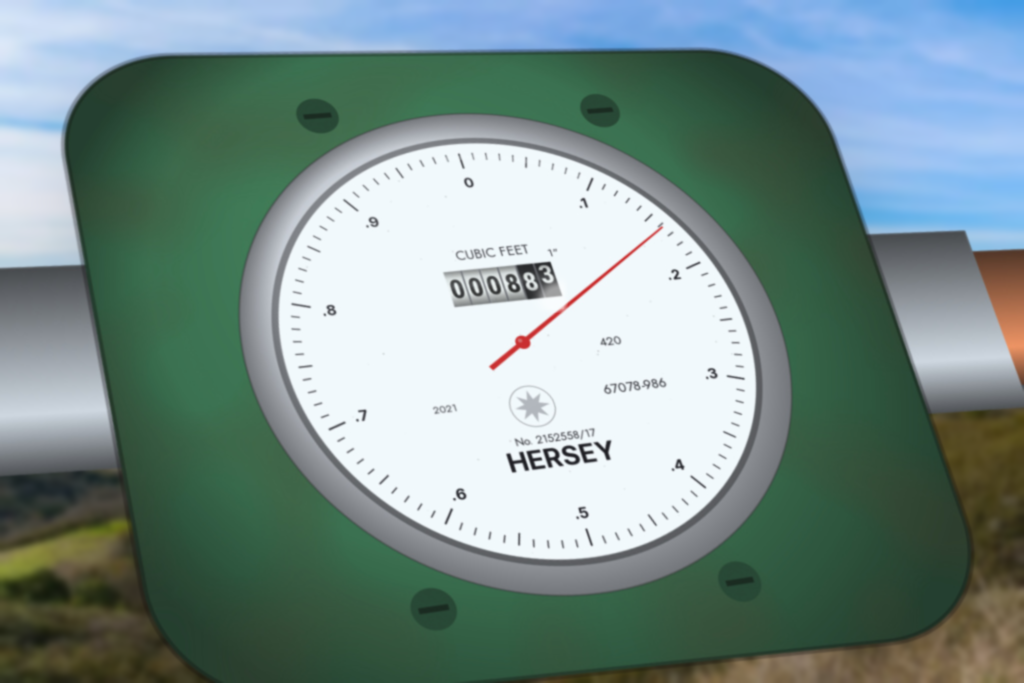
883.16 ft³
